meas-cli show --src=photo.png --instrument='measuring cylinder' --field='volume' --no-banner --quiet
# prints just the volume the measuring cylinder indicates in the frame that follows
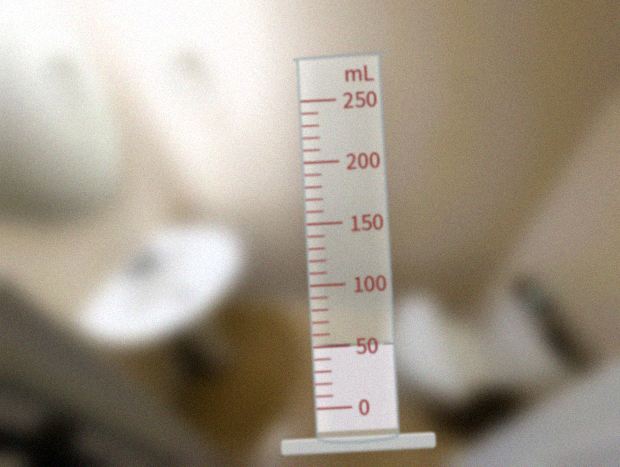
50 mL
